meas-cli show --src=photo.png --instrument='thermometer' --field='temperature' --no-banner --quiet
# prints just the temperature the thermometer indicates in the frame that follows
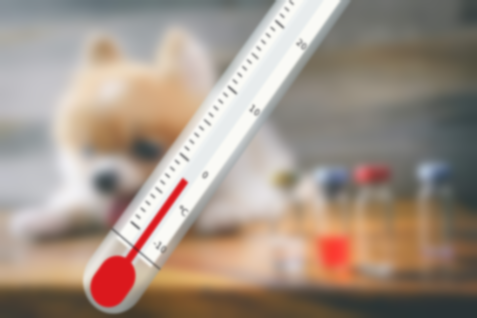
-2 °C
